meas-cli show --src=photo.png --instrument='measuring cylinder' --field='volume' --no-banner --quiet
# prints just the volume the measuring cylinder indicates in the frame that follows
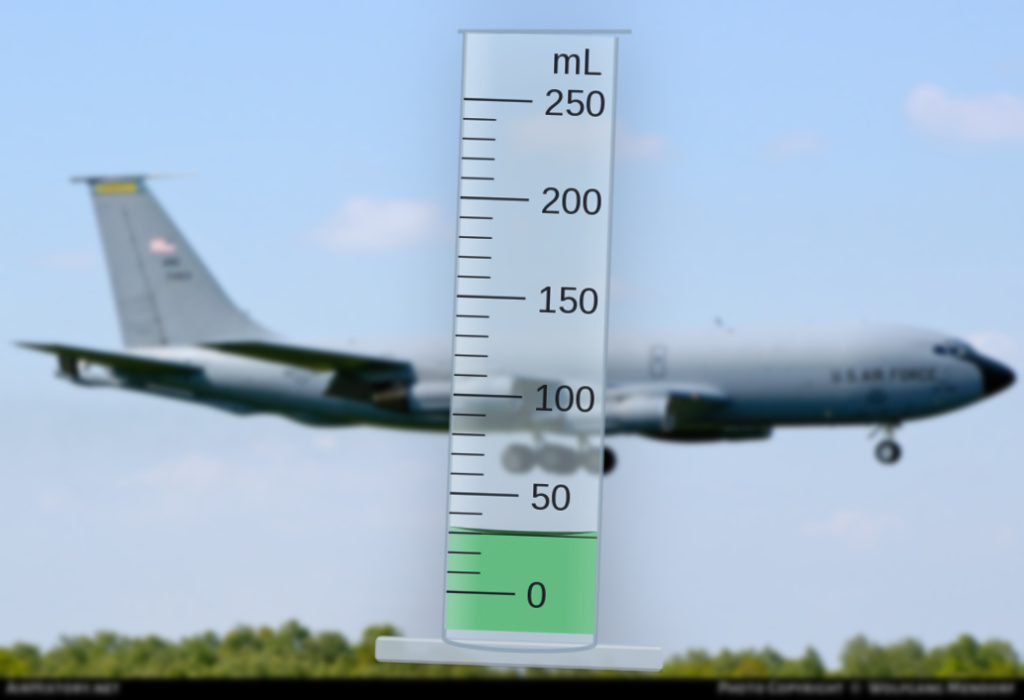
30 mL
